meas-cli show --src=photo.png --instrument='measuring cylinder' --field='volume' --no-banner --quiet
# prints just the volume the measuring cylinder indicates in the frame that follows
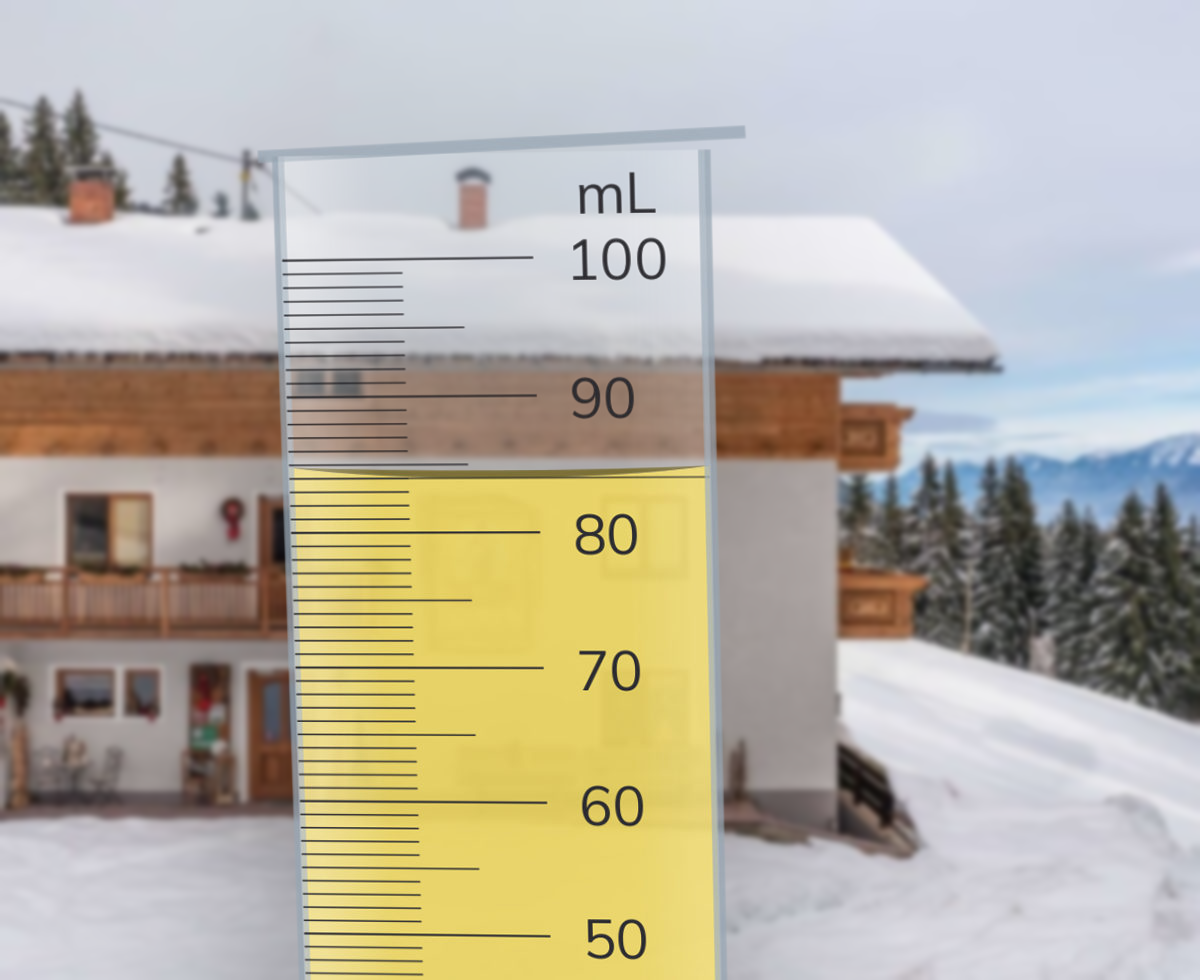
84 mL
